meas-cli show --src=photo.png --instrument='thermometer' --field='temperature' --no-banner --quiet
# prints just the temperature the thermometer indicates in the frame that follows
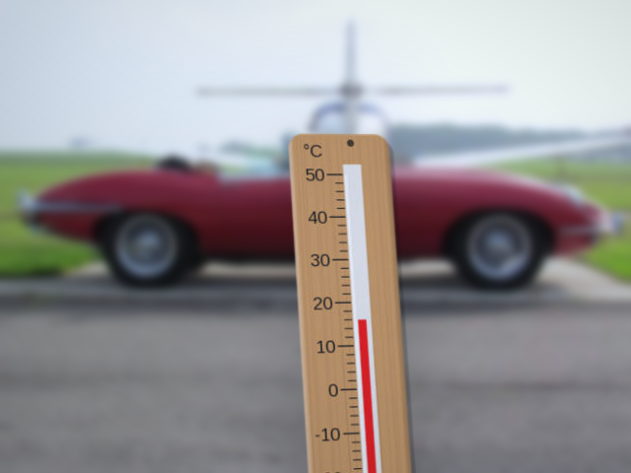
16 °C
